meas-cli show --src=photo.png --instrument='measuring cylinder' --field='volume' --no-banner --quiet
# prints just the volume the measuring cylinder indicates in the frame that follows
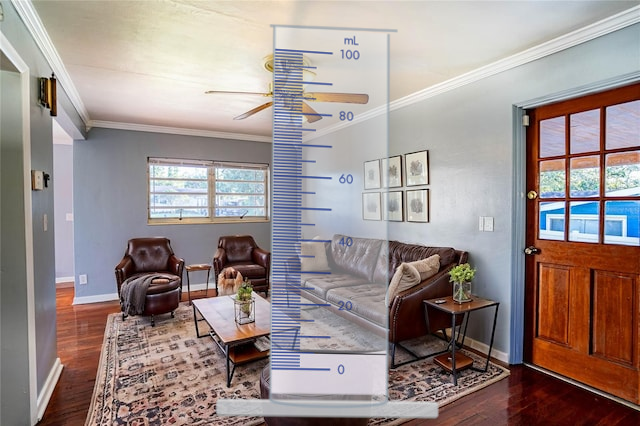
5 mL
